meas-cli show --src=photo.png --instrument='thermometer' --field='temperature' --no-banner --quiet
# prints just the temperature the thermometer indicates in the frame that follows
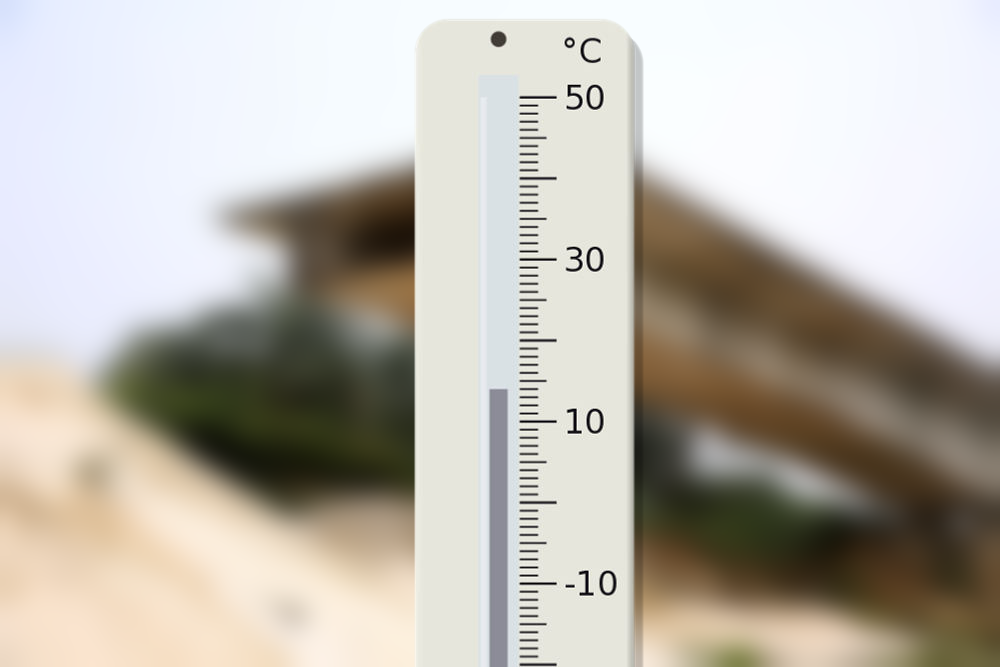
14 °C
